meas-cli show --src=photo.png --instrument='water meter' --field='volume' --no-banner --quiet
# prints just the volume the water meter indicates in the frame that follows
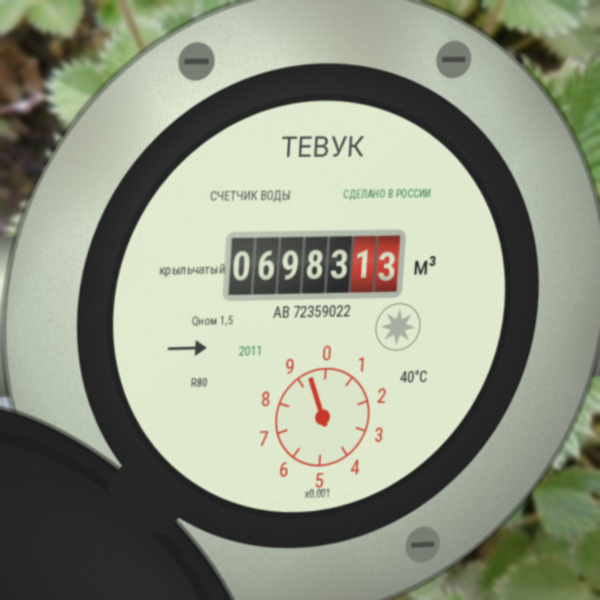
6983.129 m³
